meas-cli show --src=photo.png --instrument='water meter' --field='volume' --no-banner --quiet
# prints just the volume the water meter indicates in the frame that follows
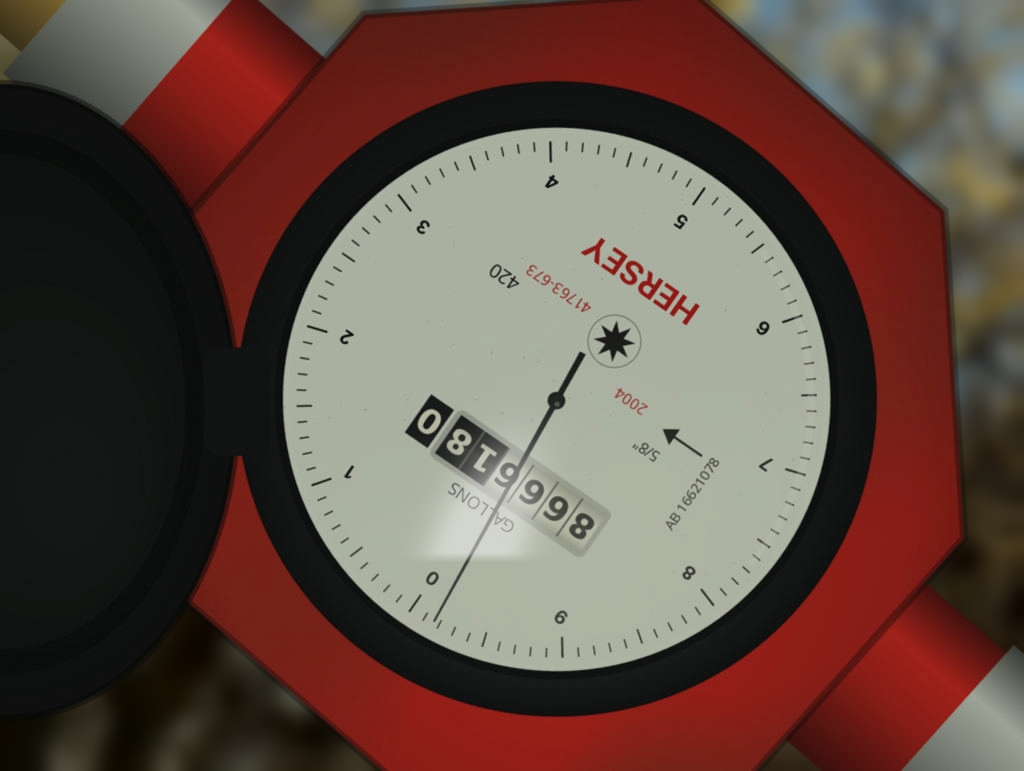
8666179.8 gal
